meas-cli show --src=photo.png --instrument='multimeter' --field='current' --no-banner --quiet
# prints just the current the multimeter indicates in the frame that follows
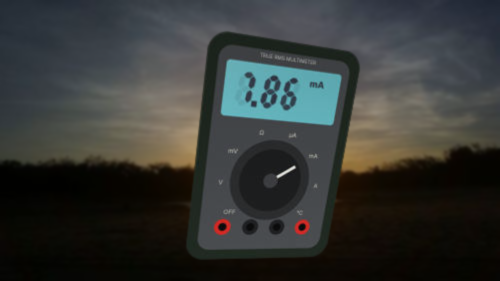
7.86 mA
